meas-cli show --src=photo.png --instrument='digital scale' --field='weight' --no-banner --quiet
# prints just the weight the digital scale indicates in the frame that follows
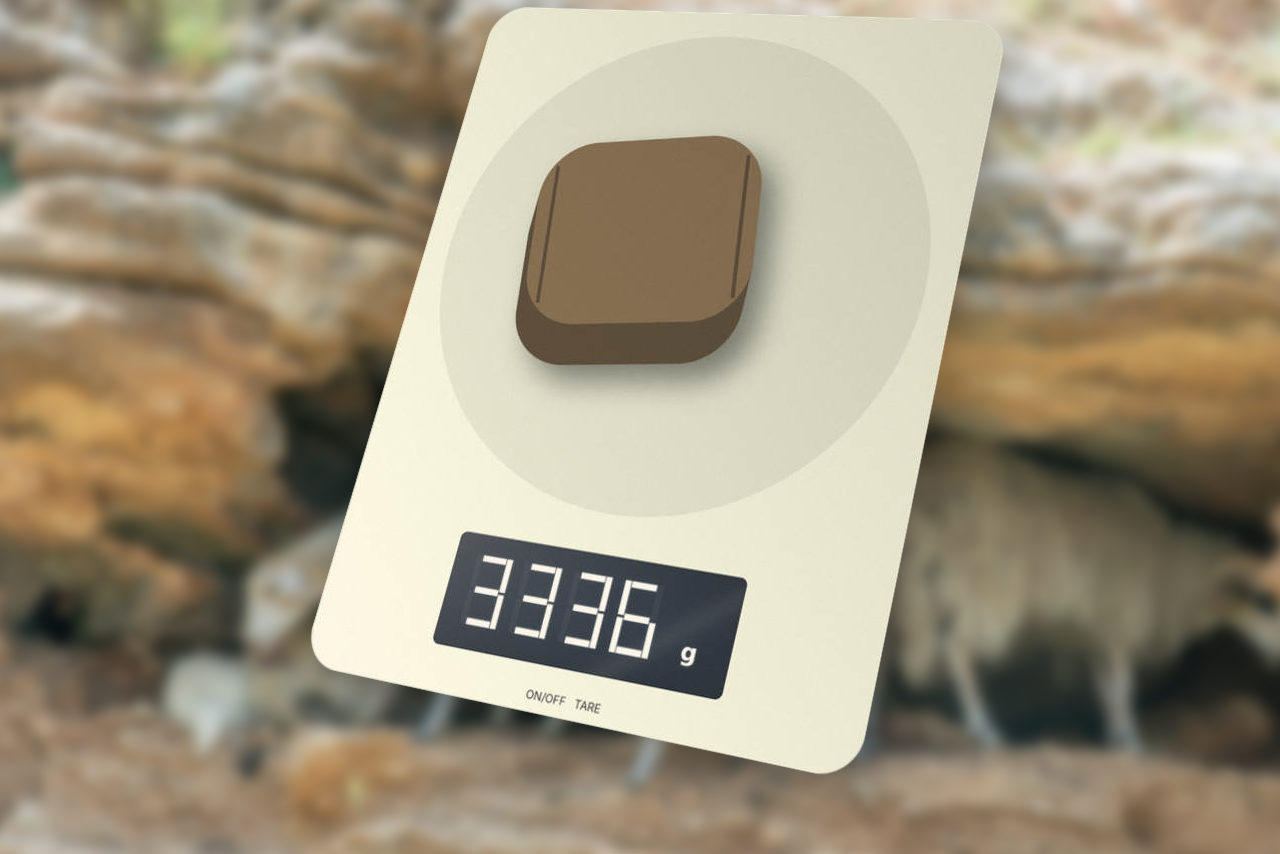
3336 g
